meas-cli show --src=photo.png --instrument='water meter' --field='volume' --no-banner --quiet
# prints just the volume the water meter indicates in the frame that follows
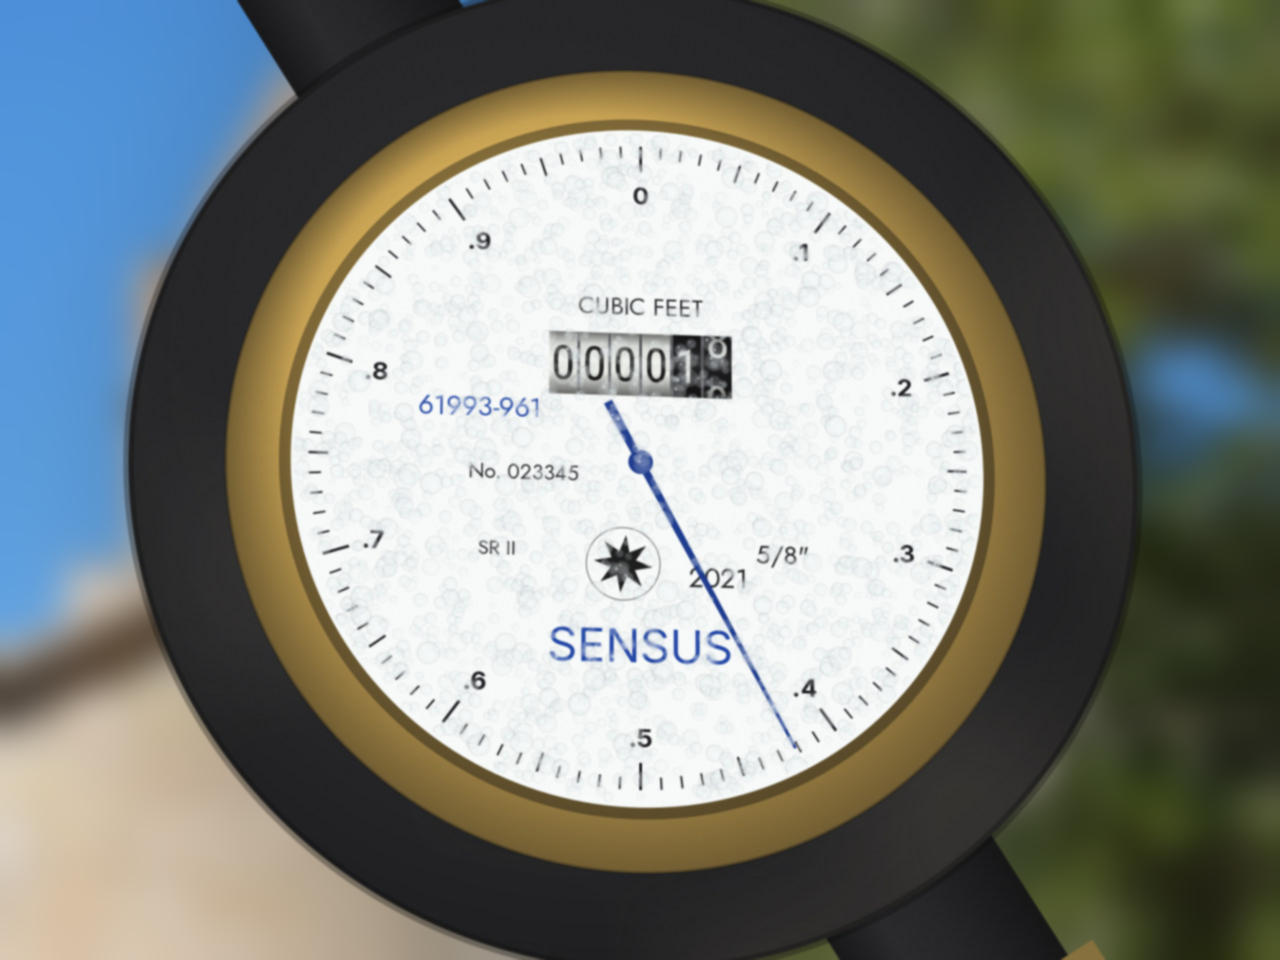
18.42 ft³
